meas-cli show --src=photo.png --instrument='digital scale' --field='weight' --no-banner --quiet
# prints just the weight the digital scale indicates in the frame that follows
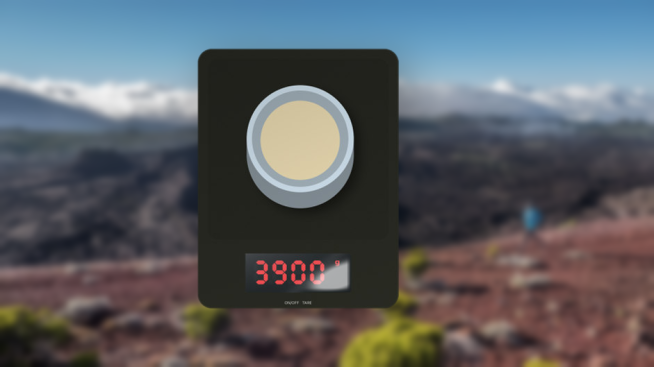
3900 g
